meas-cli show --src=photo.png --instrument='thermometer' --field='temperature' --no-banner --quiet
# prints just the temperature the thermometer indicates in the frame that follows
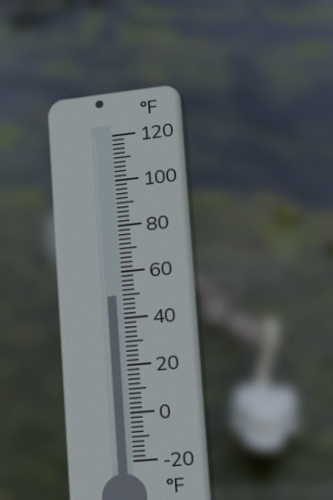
50 °F
